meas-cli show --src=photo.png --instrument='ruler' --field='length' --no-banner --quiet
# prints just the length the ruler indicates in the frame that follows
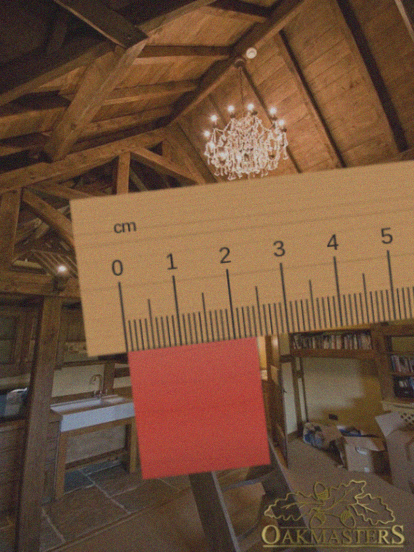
2.4 cm
